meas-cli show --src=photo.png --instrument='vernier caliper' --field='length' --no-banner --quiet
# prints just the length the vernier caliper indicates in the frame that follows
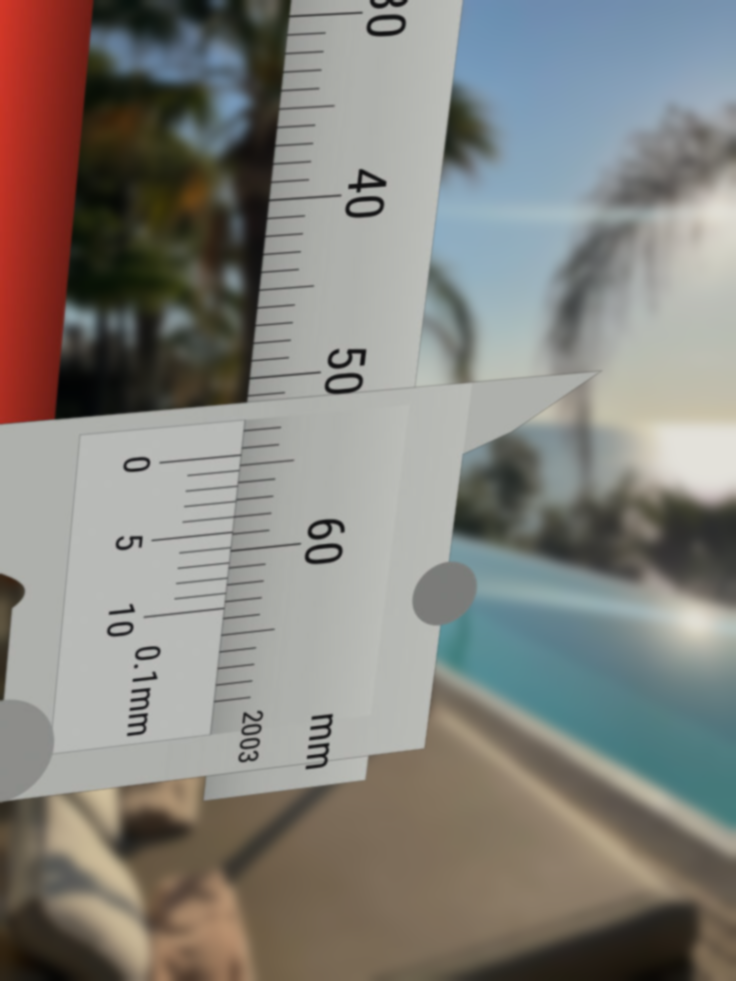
54.4 mm
